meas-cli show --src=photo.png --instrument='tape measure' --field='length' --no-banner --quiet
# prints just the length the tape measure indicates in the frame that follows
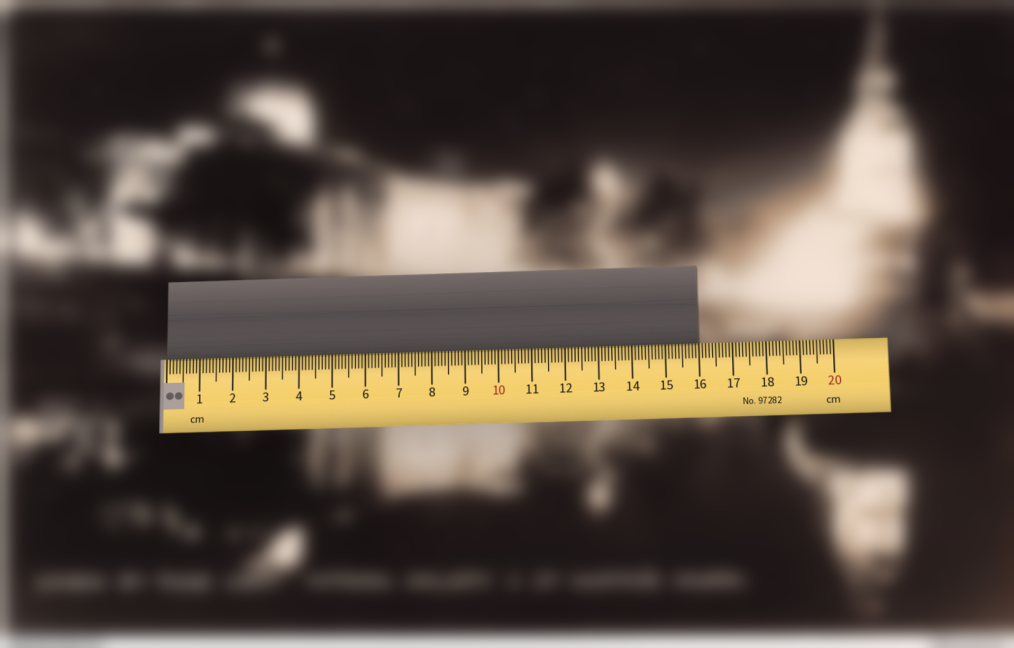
16 cm
